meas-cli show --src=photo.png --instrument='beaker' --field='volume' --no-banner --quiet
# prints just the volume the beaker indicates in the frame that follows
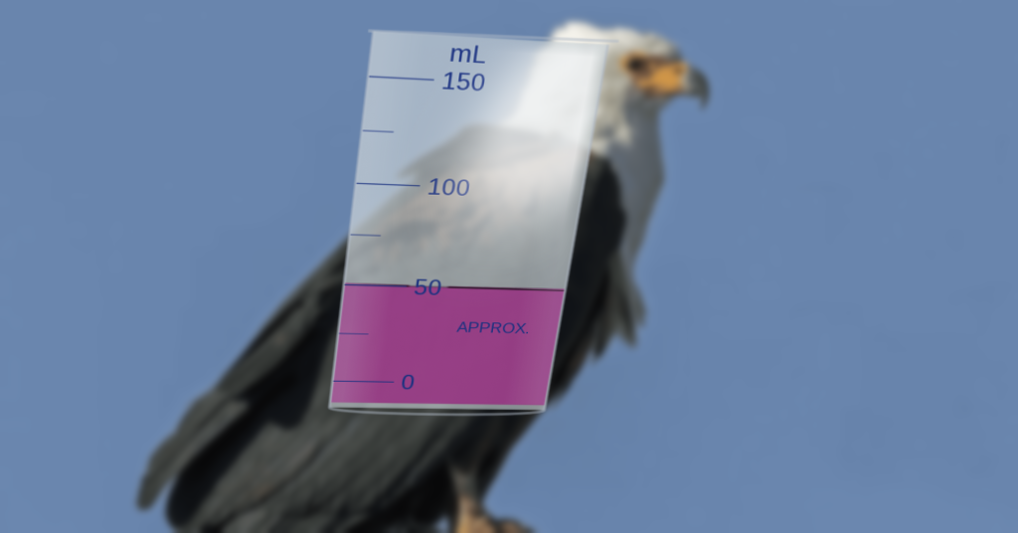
50 mL
